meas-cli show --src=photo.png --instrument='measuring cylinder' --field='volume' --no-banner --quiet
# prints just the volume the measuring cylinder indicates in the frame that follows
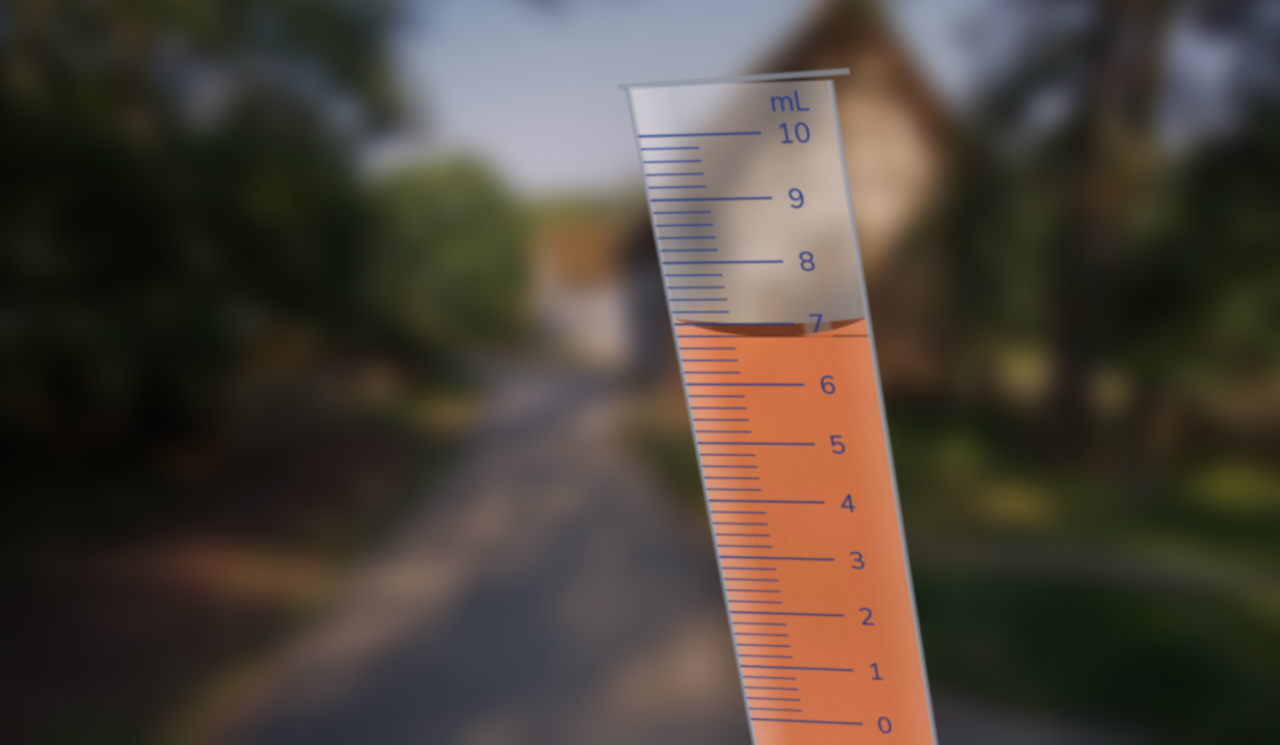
6.8 mL
